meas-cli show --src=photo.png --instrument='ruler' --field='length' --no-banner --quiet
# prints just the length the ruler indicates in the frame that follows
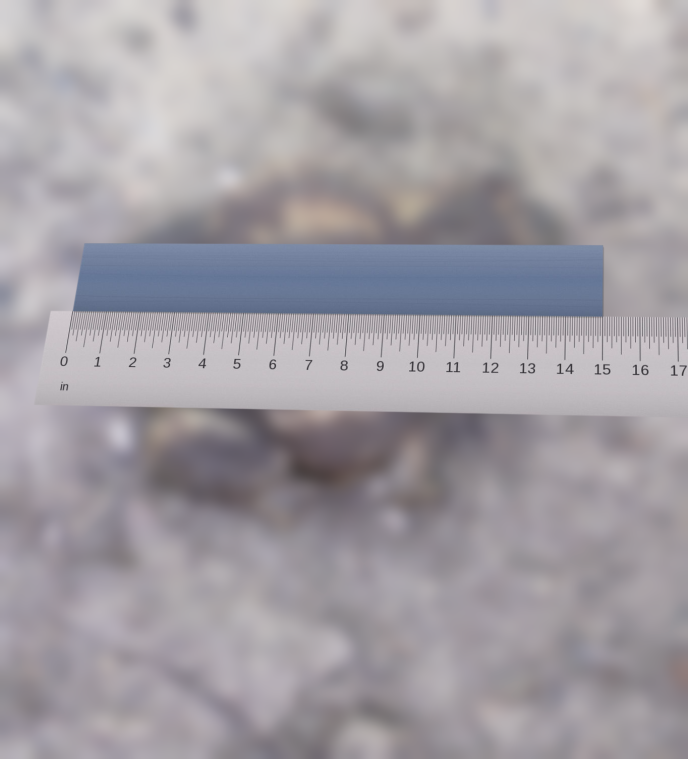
15 in
